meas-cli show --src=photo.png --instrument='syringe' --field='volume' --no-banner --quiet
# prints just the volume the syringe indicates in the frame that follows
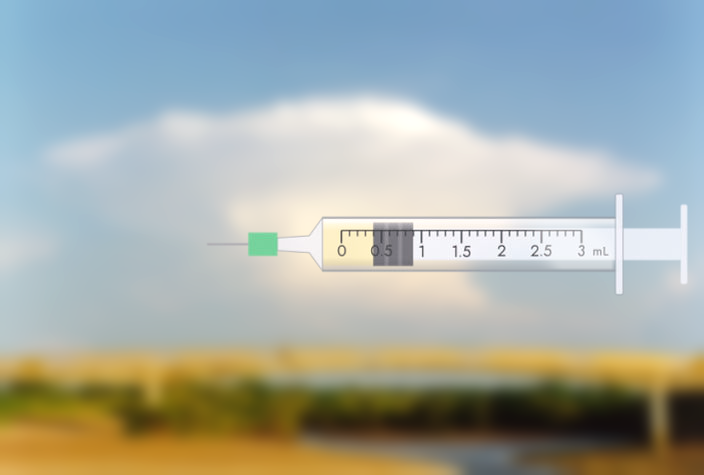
0.4 mL
